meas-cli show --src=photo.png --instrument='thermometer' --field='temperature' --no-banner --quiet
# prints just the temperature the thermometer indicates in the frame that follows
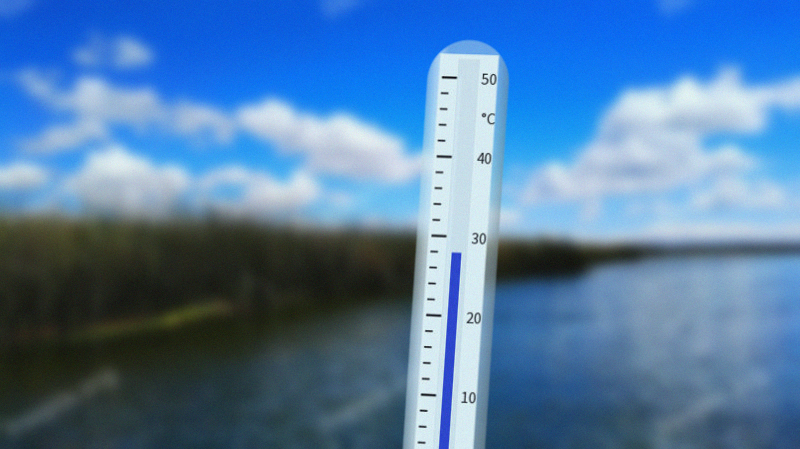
28 °C
